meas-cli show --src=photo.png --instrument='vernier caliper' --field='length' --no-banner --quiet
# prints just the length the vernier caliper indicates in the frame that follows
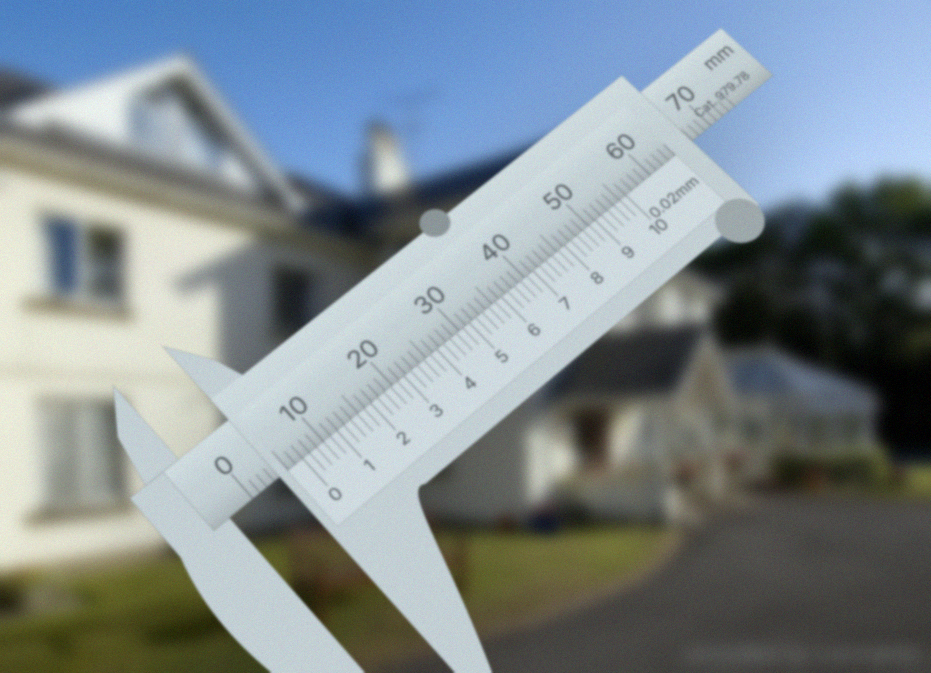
7.0 mm
